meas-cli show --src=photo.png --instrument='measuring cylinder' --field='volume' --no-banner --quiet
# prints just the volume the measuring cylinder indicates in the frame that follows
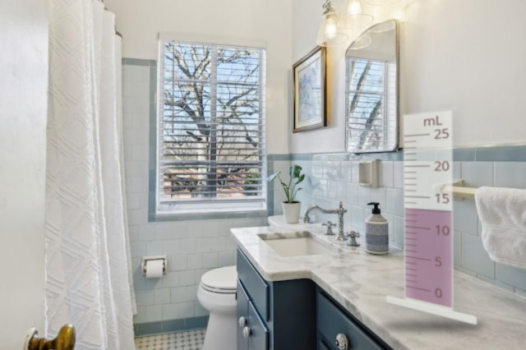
13 mL
